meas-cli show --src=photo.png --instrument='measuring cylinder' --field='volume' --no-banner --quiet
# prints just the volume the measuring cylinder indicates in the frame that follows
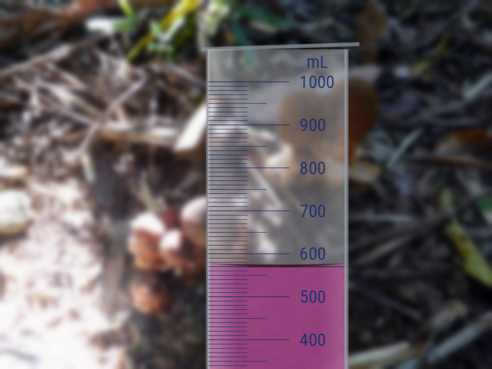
570 mL
